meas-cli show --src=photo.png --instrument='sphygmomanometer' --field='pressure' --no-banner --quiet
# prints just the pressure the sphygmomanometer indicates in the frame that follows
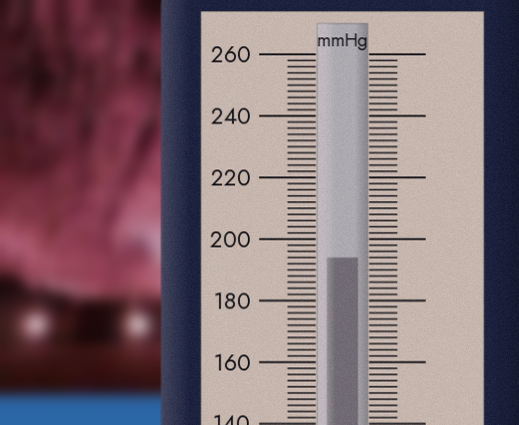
194 mmHg
